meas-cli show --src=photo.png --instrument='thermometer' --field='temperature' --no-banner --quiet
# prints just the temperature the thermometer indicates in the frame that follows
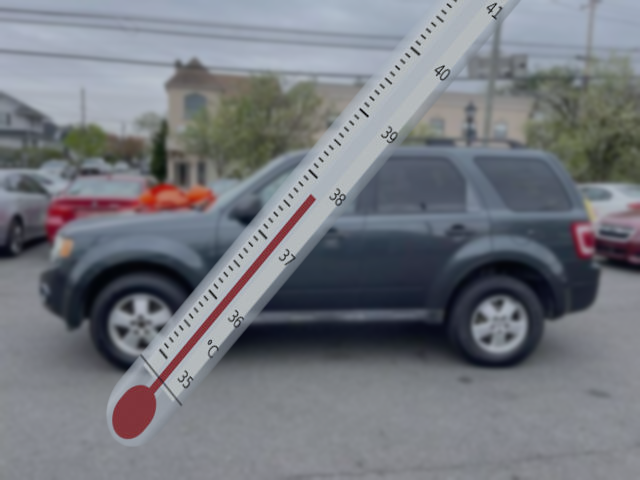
37.8 °C
